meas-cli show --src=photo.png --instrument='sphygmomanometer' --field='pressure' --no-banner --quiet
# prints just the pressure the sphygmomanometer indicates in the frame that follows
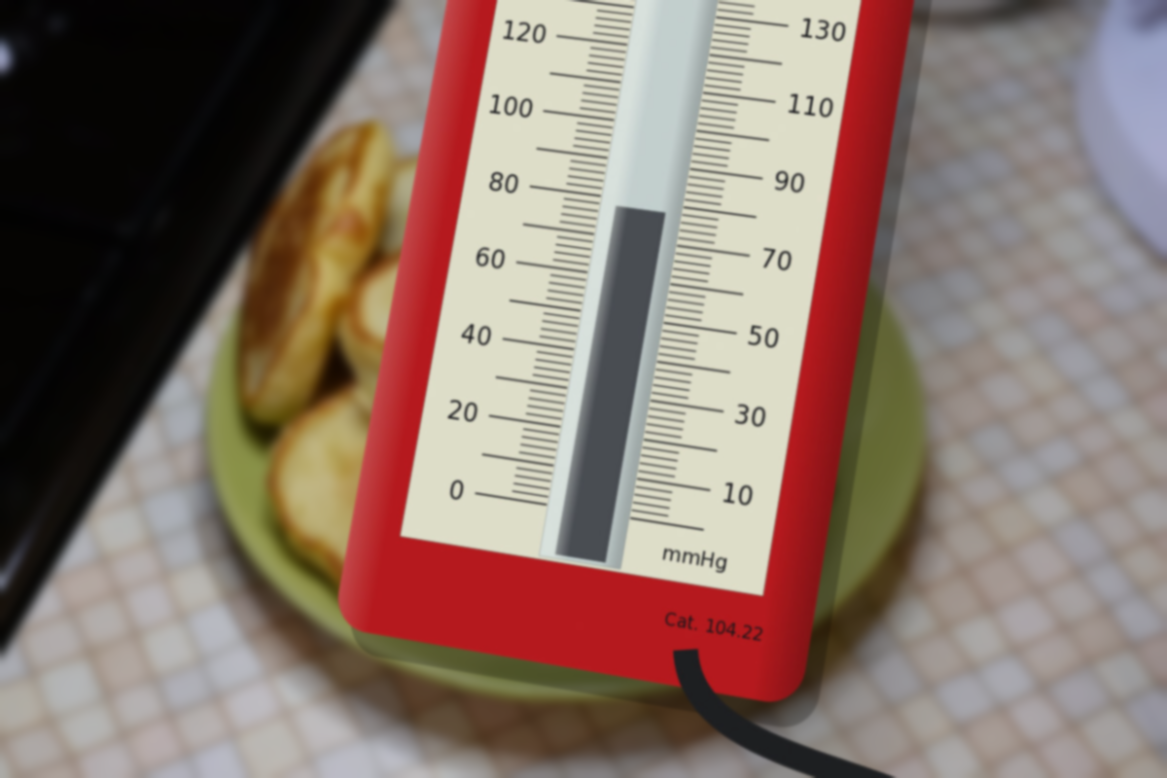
78 mmHg
